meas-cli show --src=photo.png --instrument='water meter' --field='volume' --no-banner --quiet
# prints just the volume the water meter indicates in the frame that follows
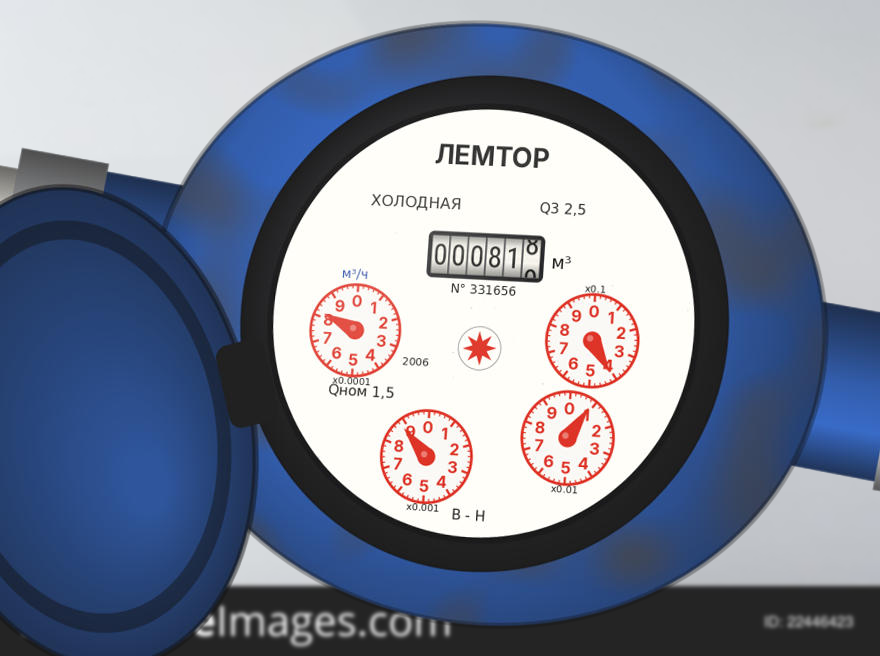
818.4088 m³
